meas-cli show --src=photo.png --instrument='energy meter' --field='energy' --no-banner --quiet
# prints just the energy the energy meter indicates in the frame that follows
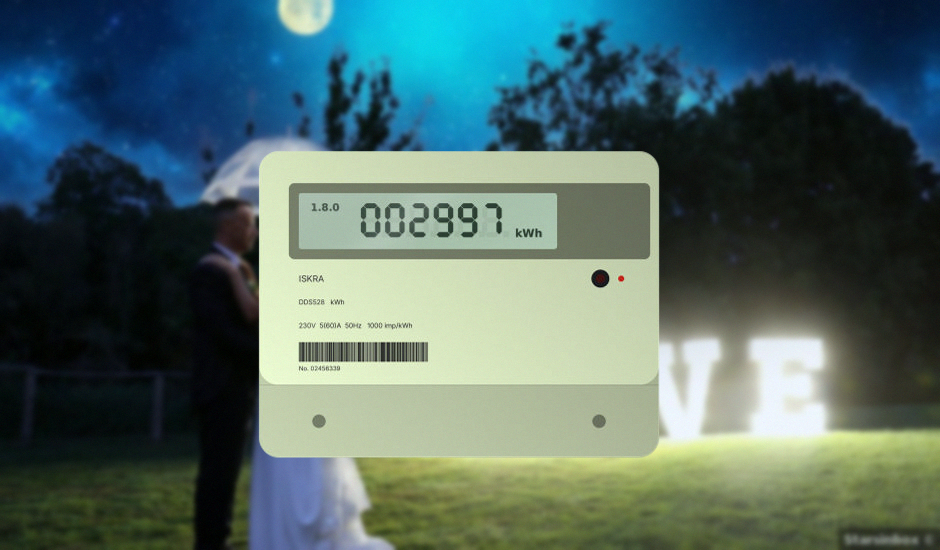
2997 kWh
